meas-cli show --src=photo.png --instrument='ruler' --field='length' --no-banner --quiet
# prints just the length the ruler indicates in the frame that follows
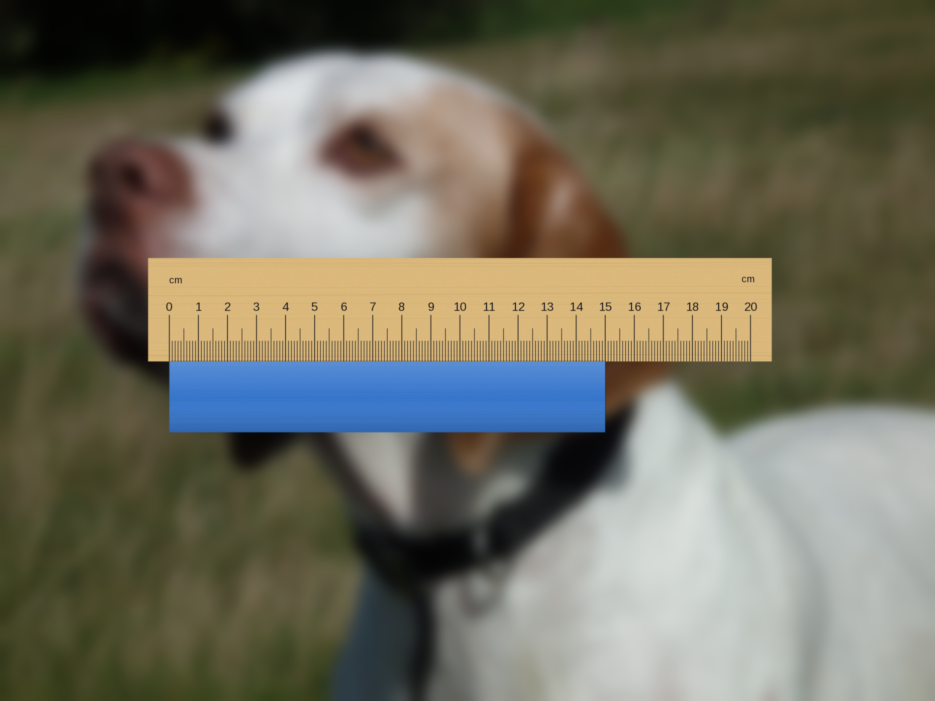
15 cm
